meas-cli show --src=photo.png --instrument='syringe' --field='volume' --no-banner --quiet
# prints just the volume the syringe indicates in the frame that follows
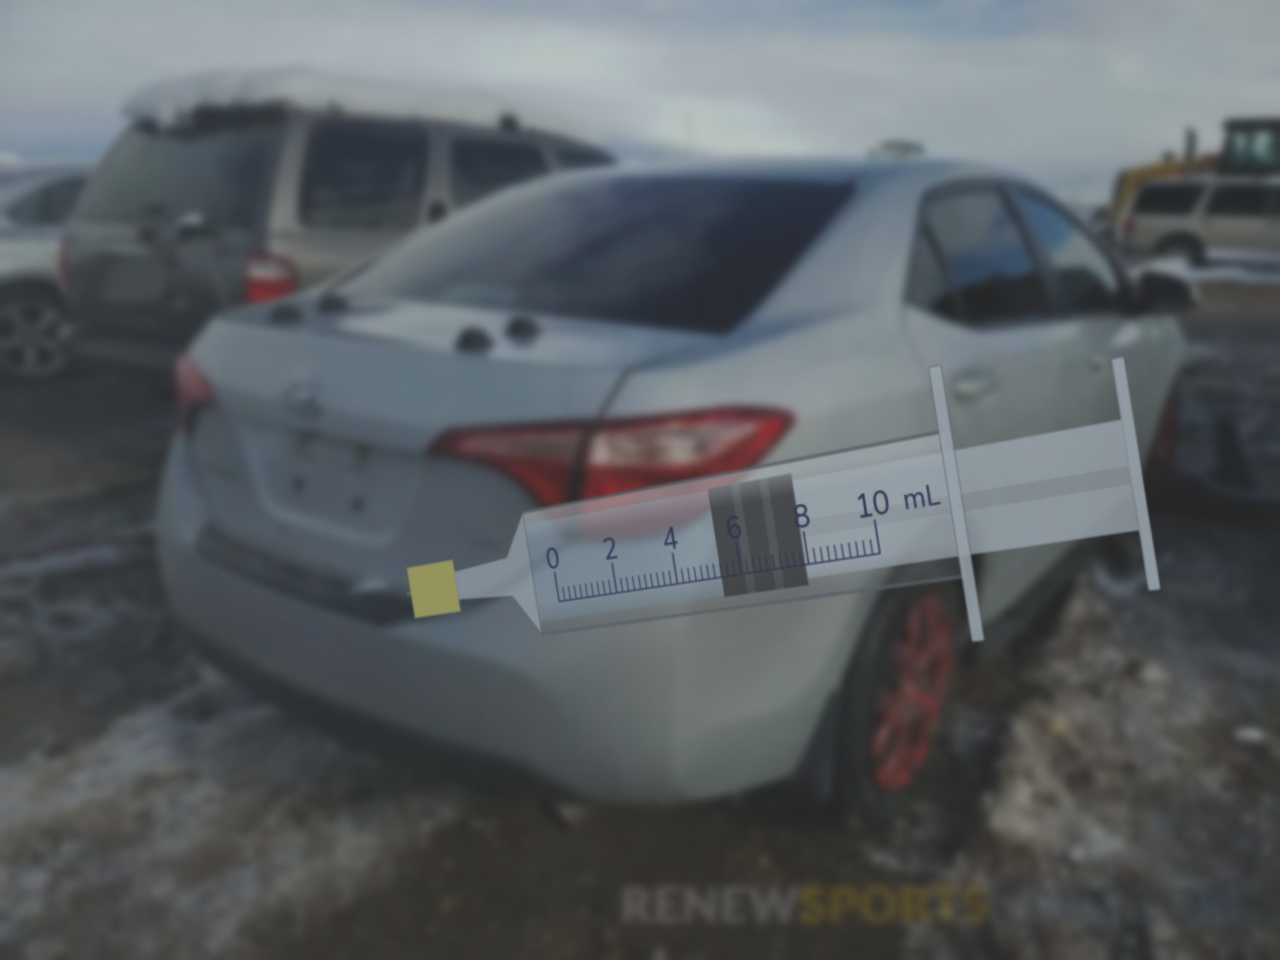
5.4 mL
